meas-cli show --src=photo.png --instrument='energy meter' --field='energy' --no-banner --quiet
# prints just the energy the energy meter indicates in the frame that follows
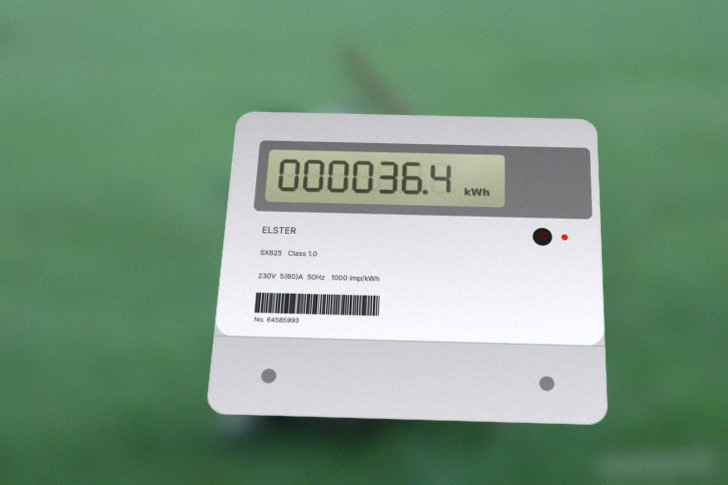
36.4 kWh
